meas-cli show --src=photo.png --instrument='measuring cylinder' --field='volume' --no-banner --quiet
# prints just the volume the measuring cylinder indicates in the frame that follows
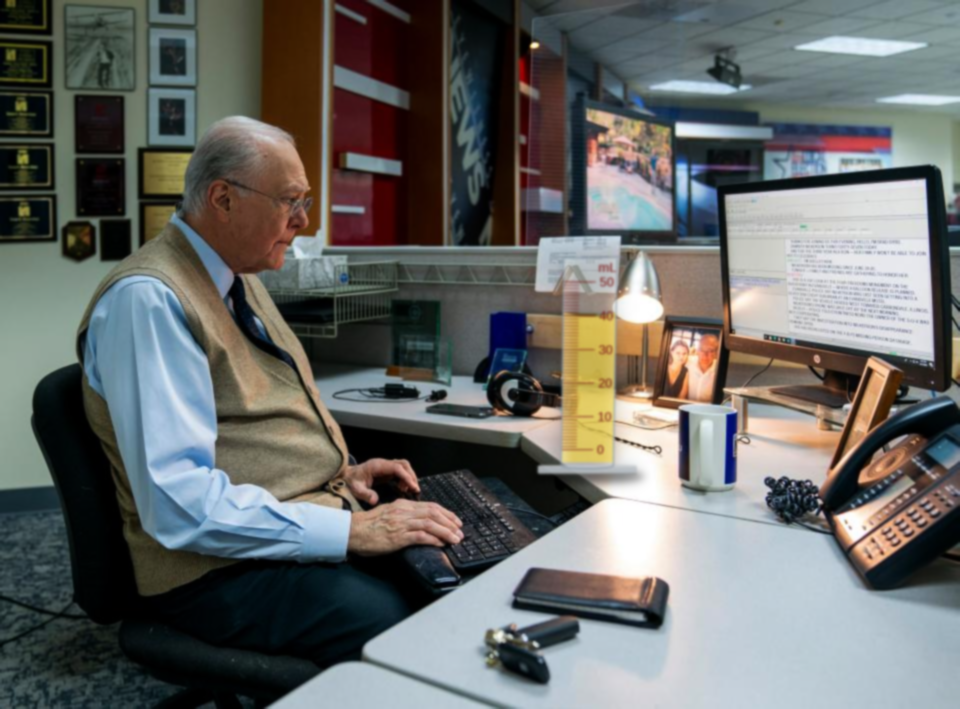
40 mL
